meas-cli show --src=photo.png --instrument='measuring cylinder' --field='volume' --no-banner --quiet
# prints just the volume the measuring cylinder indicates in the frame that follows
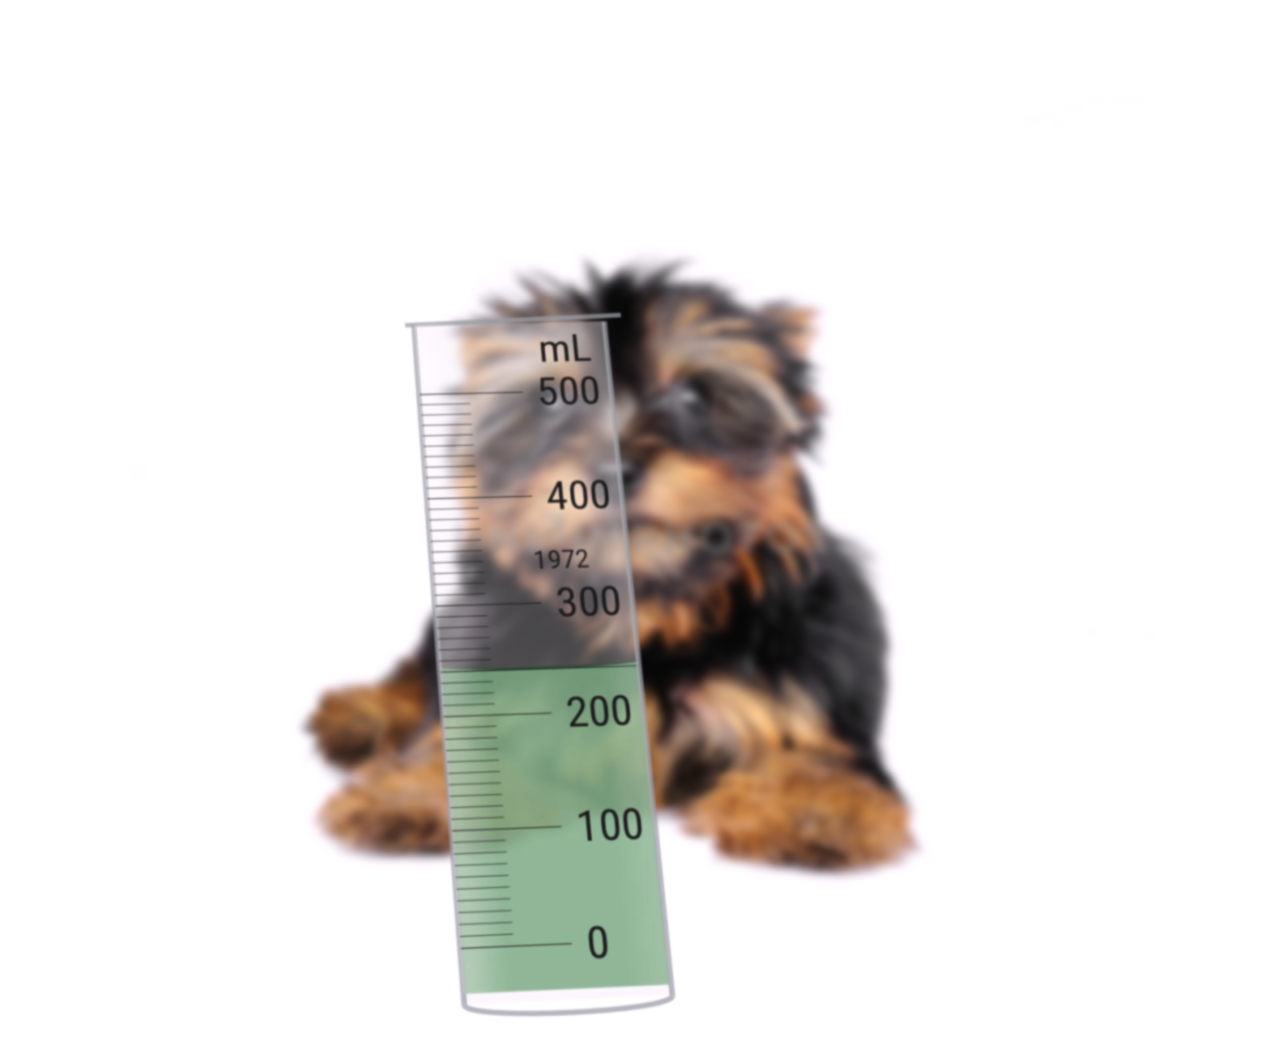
240 mL
